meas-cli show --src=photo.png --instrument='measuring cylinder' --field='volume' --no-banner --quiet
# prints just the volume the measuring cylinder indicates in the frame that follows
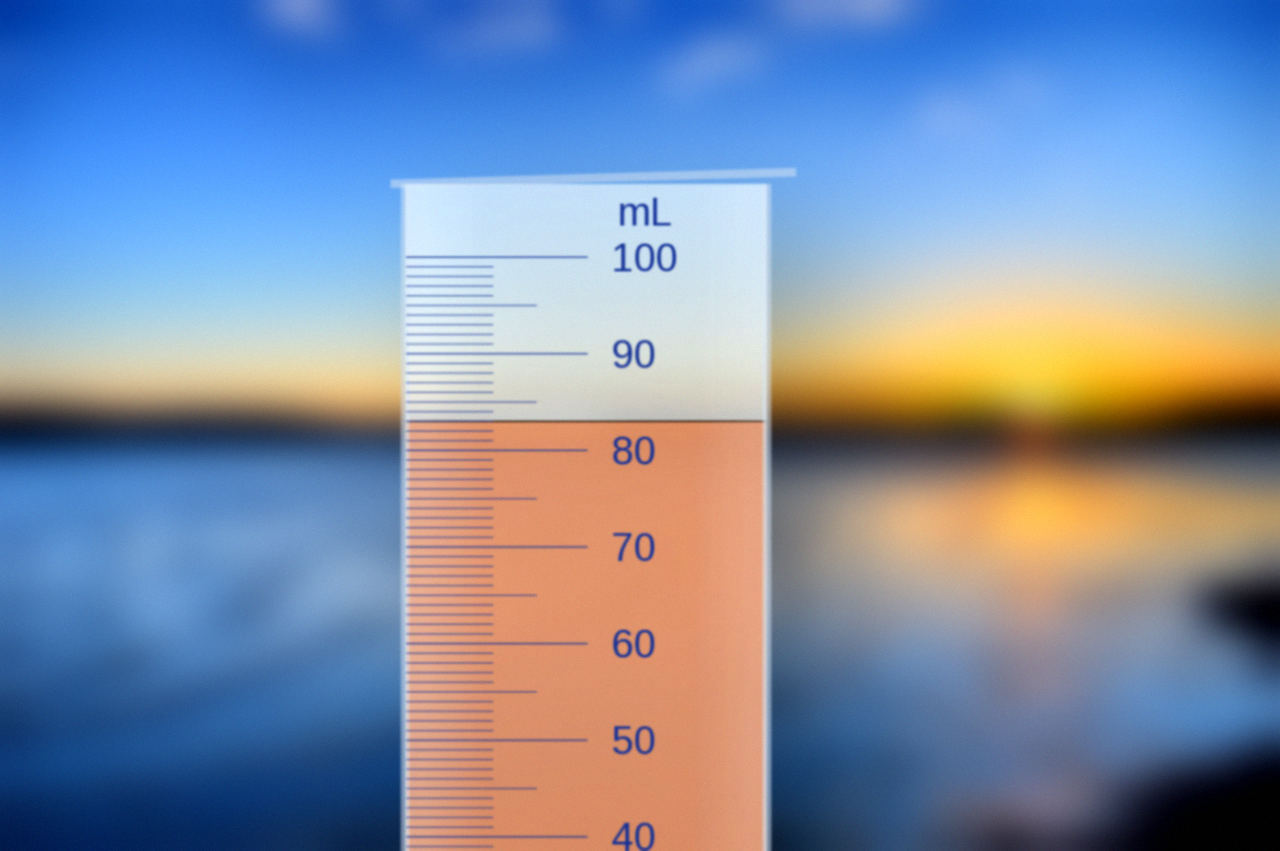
83 mL
